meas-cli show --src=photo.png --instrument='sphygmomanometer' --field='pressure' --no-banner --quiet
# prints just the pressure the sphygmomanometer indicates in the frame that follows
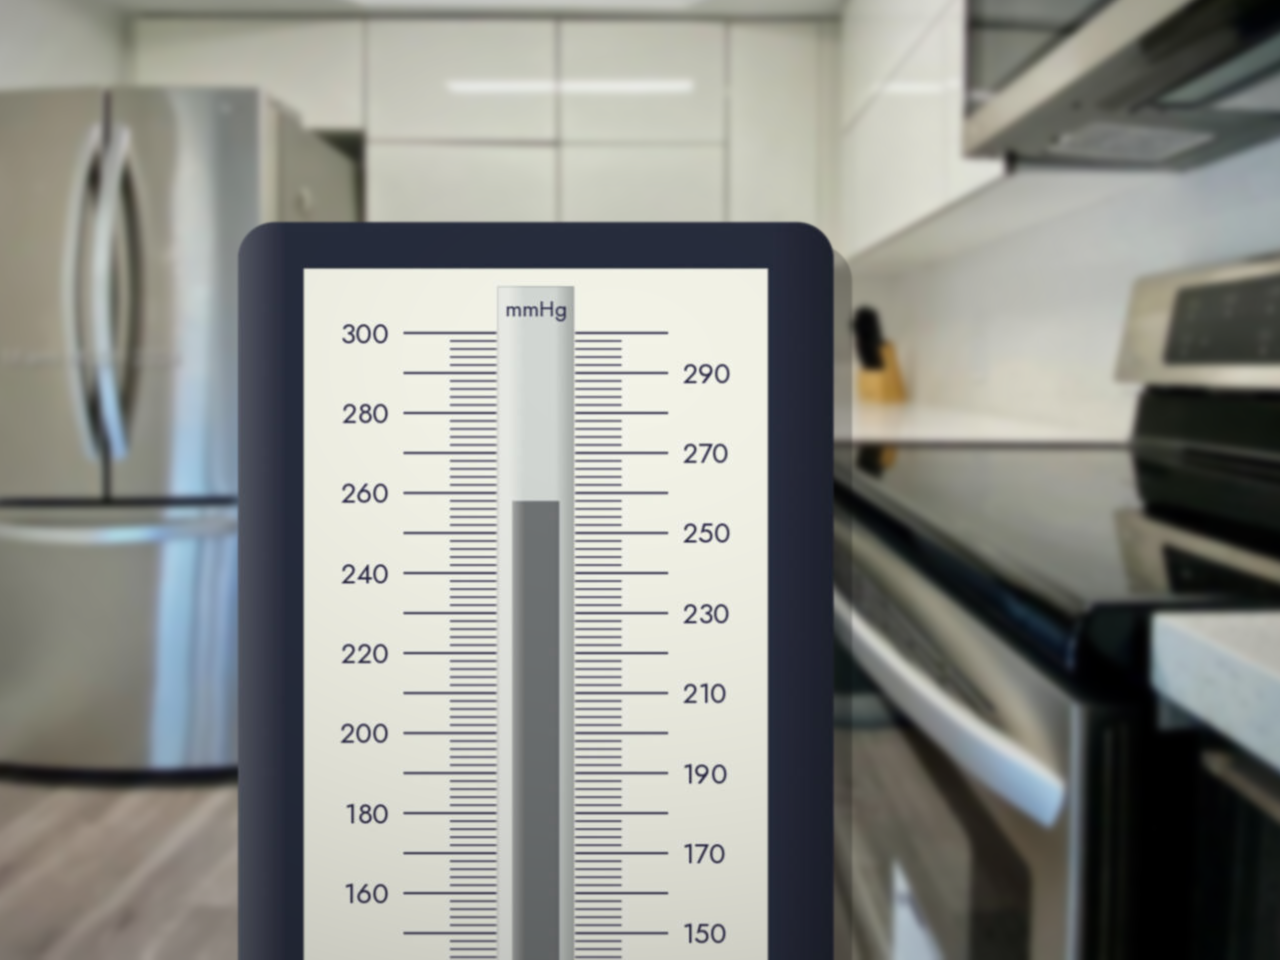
258 mmHg
